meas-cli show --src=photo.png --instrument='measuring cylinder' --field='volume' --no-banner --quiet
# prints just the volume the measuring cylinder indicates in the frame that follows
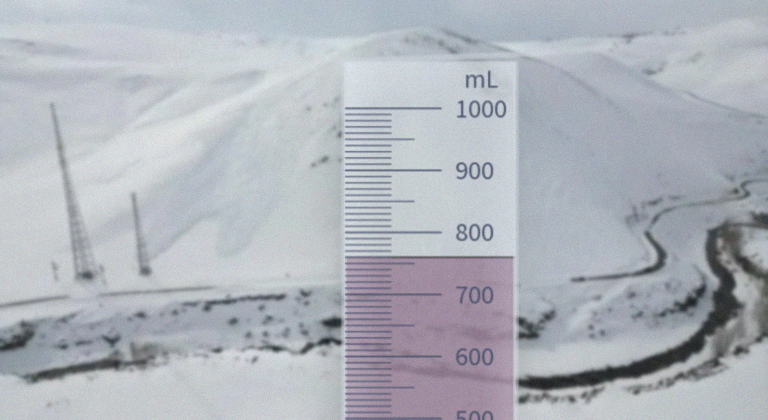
760 mL
